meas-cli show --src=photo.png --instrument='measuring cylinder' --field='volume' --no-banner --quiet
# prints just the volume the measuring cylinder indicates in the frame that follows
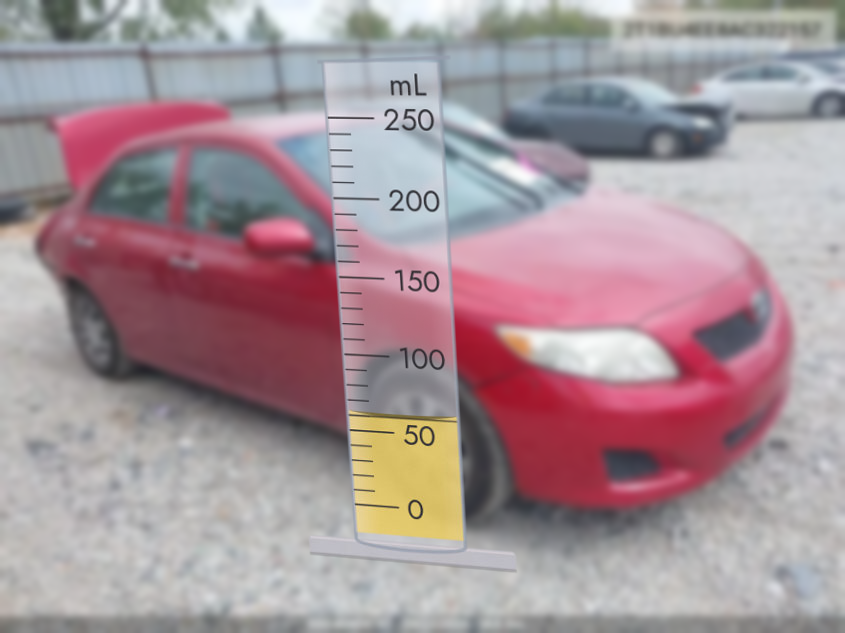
60 mL
